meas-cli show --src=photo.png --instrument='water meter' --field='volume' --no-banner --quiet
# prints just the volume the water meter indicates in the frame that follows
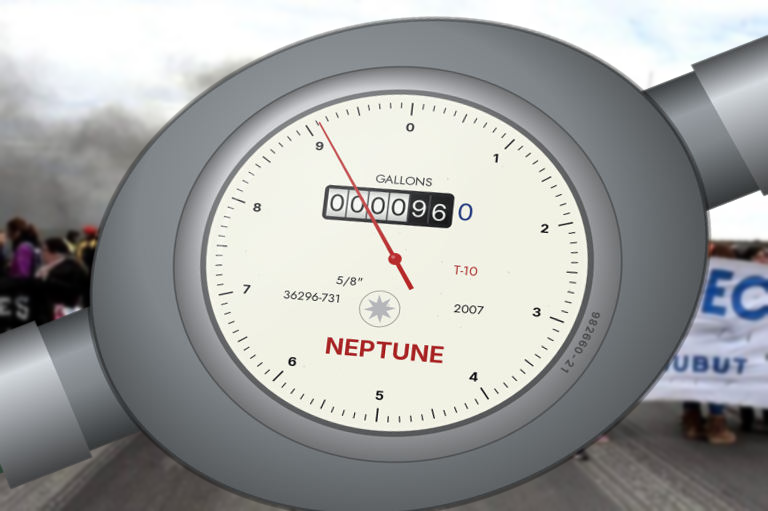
959.1 gal
